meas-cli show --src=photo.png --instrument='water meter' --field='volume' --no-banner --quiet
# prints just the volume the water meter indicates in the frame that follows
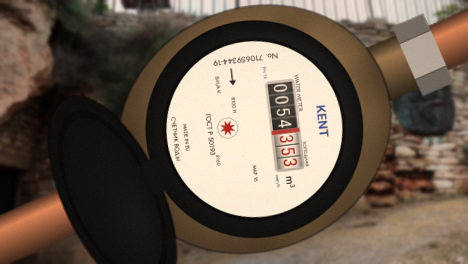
54.353 m³
